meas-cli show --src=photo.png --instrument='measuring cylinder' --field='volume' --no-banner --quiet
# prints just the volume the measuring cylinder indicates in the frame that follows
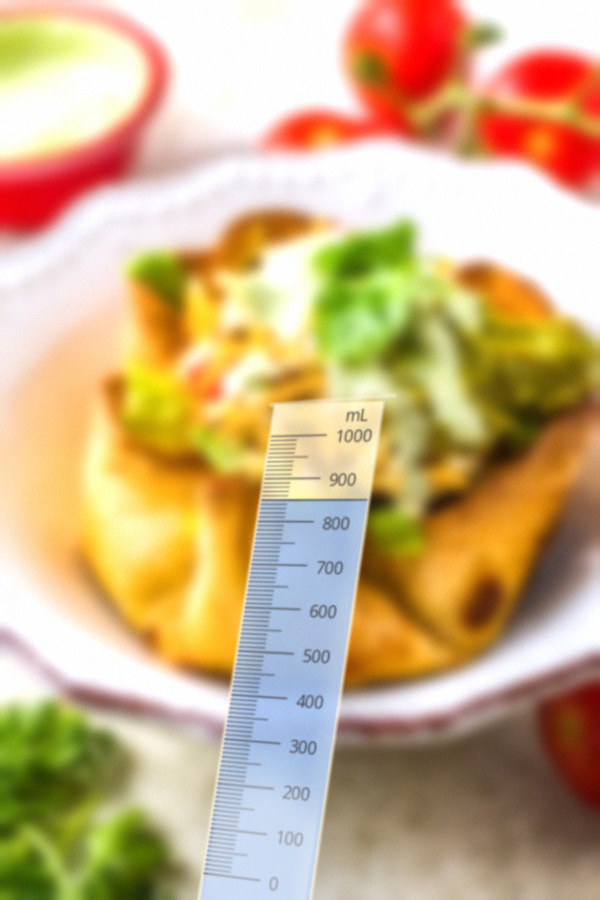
850 mL
